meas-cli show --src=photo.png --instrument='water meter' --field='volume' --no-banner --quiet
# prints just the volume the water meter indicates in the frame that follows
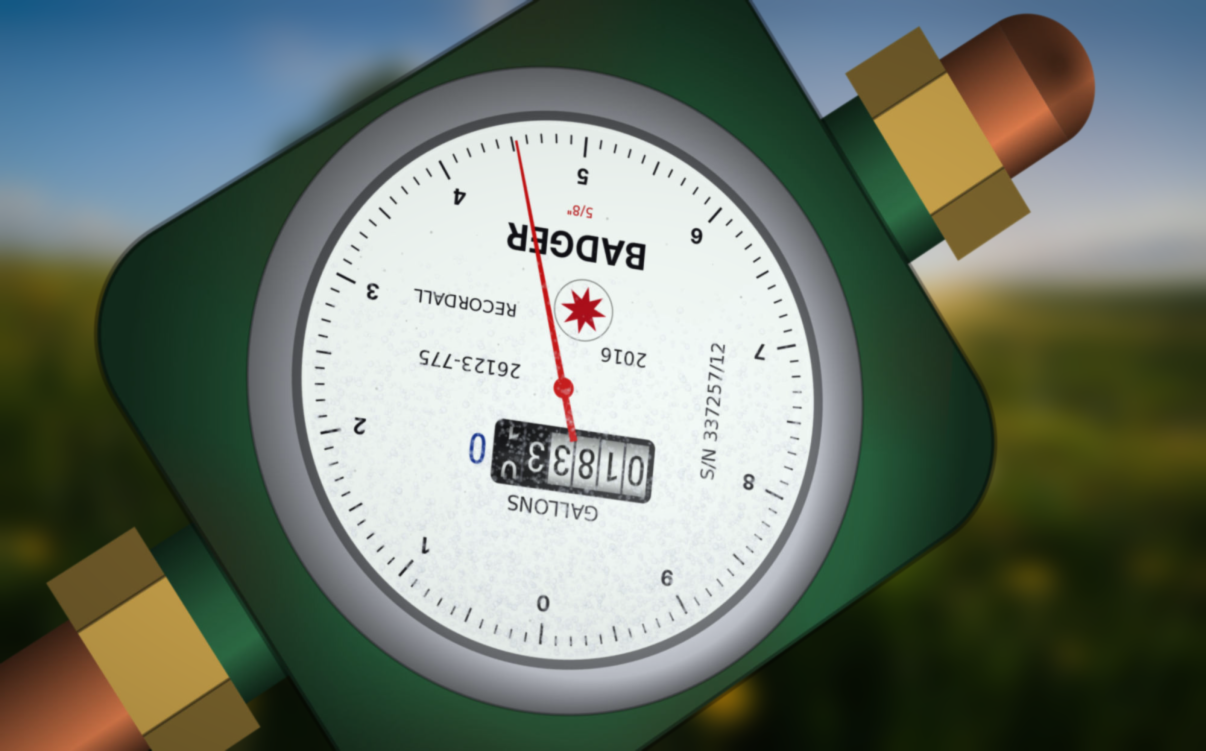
183304.5 gal
